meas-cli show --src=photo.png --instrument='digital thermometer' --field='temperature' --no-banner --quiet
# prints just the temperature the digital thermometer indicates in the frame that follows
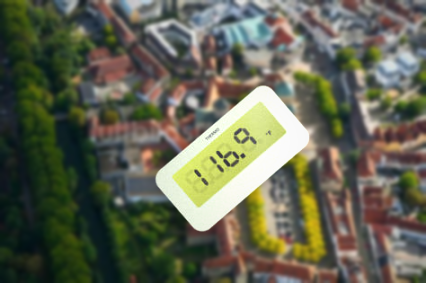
116.9 °F
